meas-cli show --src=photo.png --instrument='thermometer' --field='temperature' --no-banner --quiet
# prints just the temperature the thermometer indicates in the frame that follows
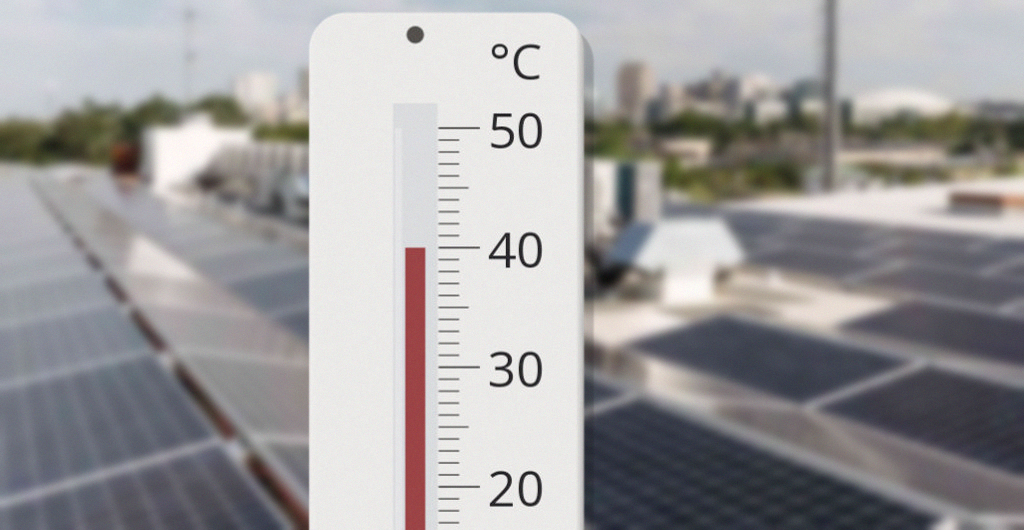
40 °C
